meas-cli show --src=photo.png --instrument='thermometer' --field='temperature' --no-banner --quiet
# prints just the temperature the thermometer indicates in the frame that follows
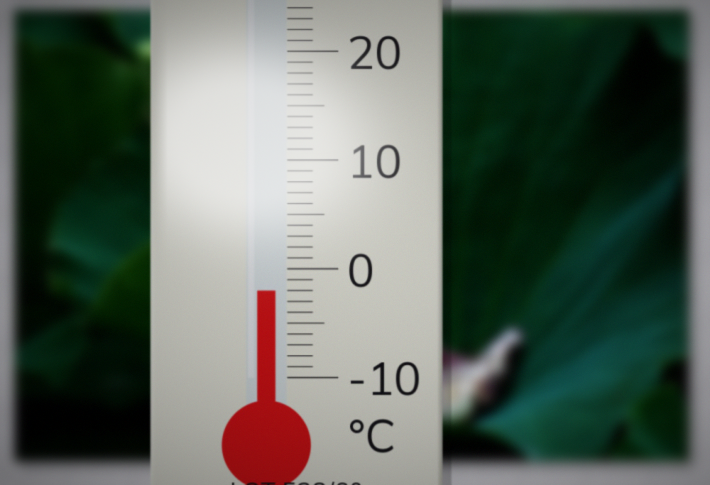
-2 °C
